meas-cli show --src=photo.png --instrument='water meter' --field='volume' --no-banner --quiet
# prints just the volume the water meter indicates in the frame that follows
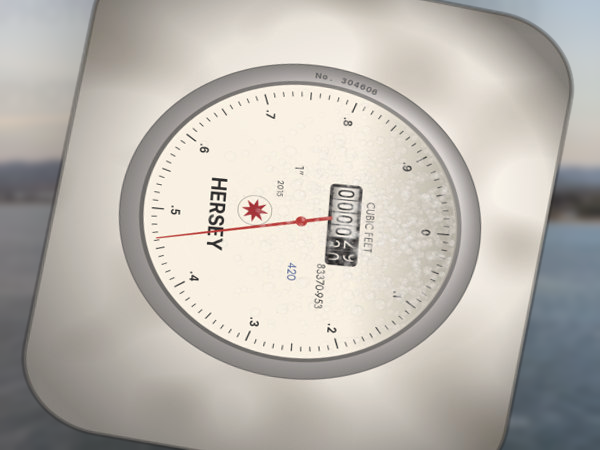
29.46 ft³
